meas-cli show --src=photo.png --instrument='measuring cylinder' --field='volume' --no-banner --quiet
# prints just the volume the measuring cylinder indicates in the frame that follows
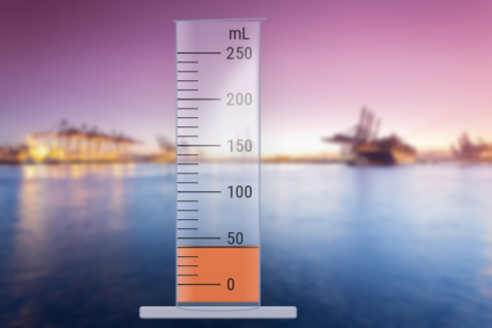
40 mL
